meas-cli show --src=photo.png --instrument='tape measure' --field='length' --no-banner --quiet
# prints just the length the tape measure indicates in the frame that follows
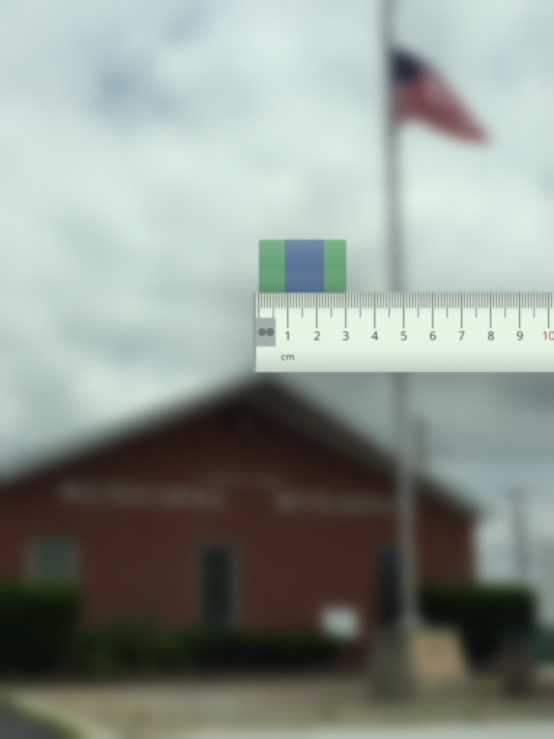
3 cm
